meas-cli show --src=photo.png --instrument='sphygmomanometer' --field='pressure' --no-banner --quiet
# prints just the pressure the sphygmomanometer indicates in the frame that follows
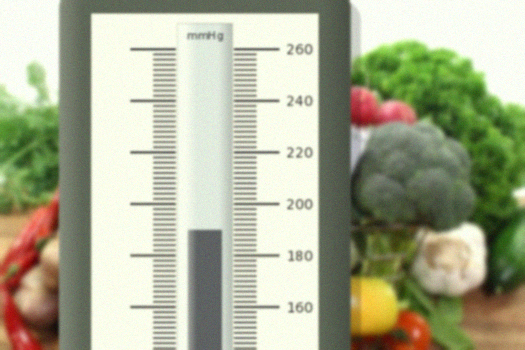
190 mmHg
